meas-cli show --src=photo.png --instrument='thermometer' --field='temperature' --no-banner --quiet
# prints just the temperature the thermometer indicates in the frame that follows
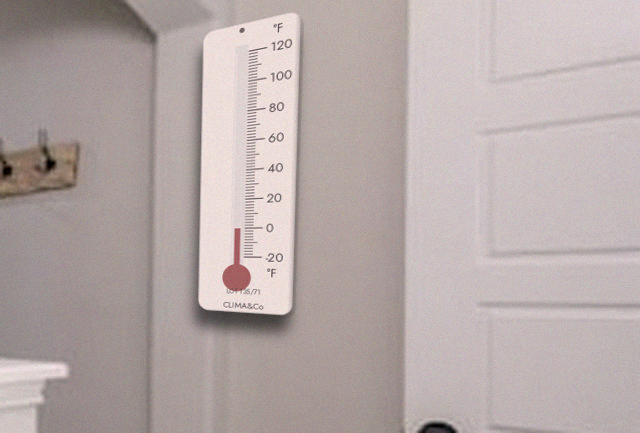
0 °F
